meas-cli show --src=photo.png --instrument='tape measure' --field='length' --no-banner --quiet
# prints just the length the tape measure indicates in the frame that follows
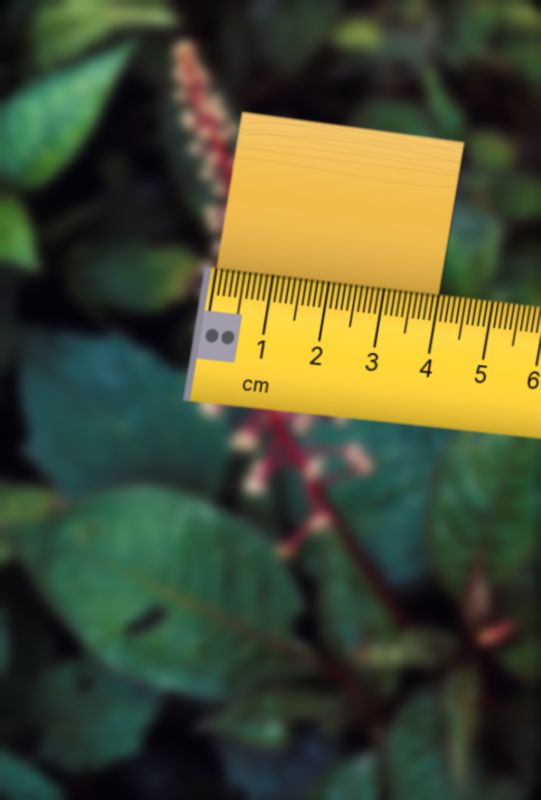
4 cm
